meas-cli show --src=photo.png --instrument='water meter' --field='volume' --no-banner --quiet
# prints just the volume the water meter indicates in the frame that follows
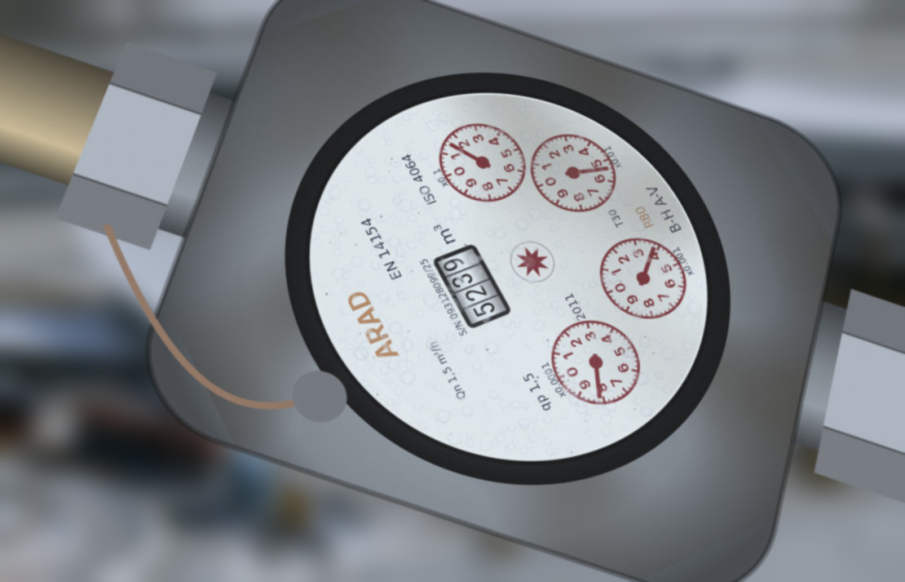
5239.1538 m³
